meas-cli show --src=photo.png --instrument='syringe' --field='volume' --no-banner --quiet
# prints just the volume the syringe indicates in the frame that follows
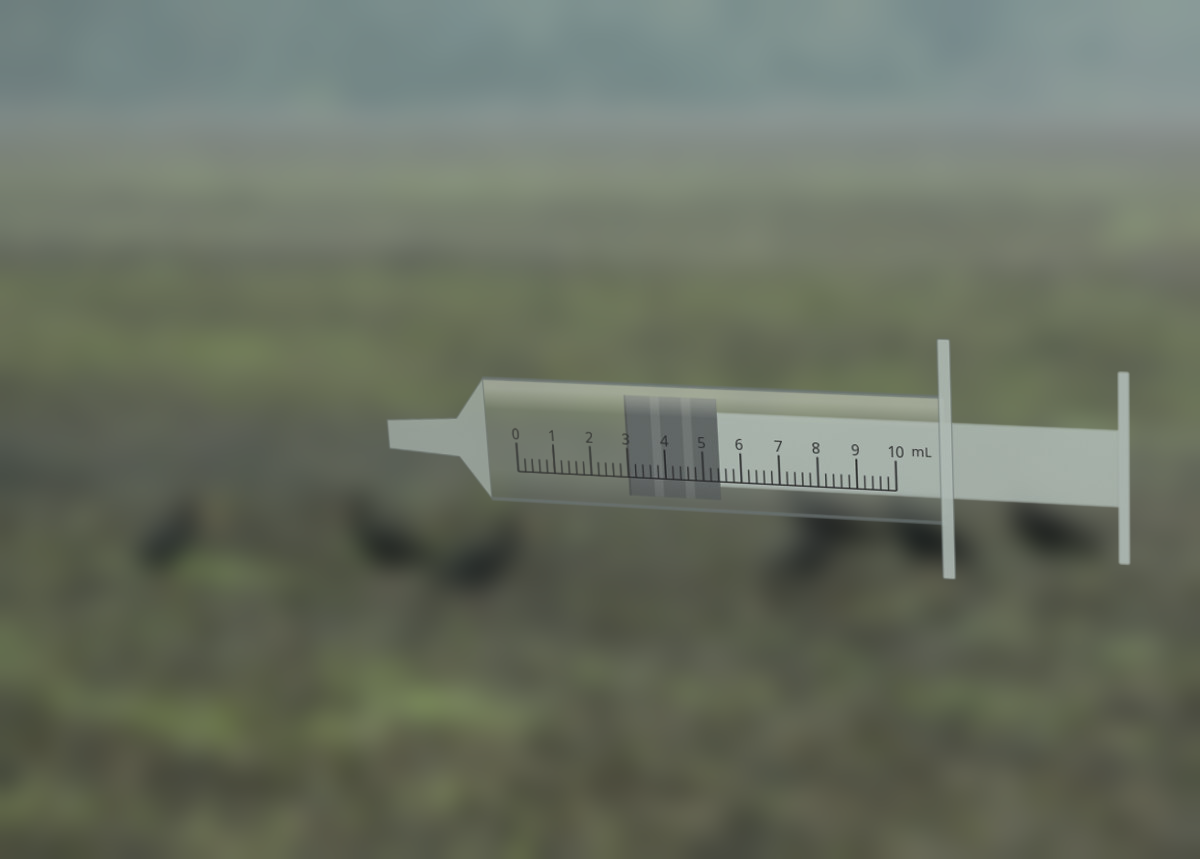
3 mL
